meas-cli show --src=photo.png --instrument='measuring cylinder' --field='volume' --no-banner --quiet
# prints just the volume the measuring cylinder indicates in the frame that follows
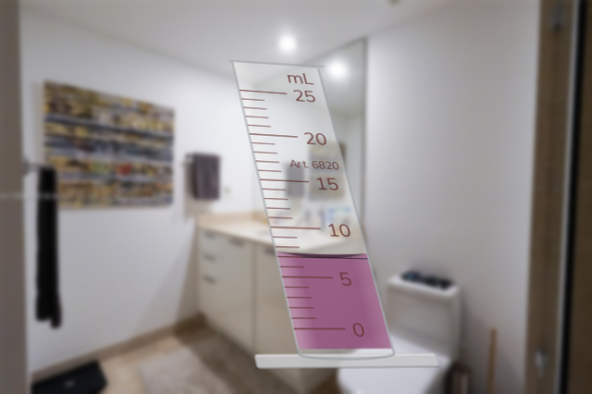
7 mL
